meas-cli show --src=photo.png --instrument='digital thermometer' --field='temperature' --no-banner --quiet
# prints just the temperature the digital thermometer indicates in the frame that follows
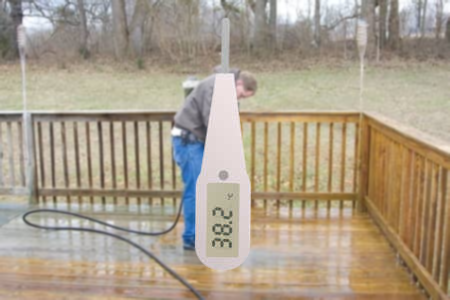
38.2 °C
